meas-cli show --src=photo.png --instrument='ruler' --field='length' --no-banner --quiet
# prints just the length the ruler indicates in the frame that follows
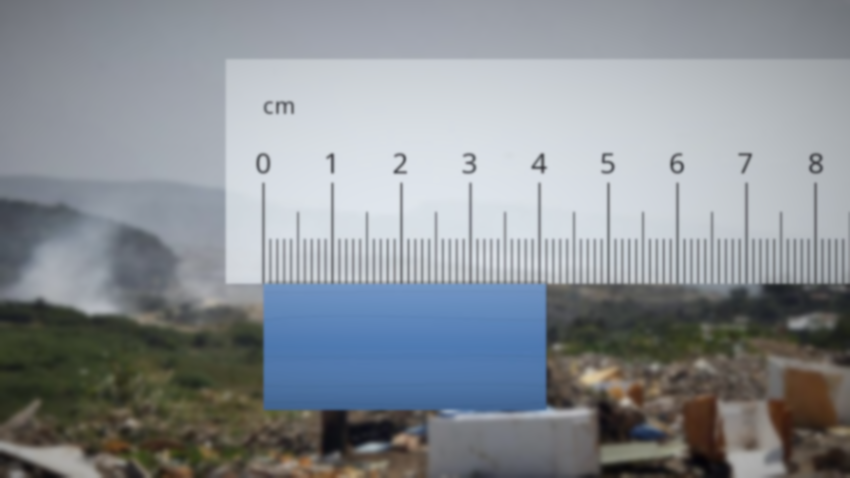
4.1 cm
